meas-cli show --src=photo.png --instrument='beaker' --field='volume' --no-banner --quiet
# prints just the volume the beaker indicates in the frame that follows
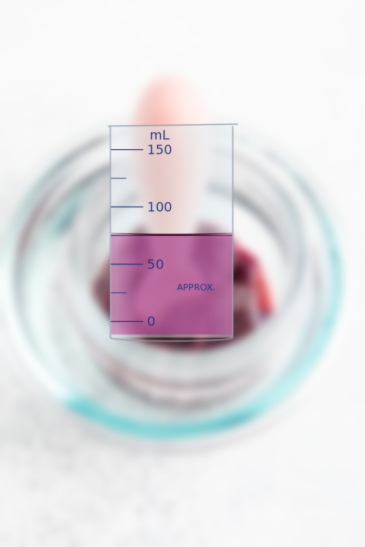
75 mL
